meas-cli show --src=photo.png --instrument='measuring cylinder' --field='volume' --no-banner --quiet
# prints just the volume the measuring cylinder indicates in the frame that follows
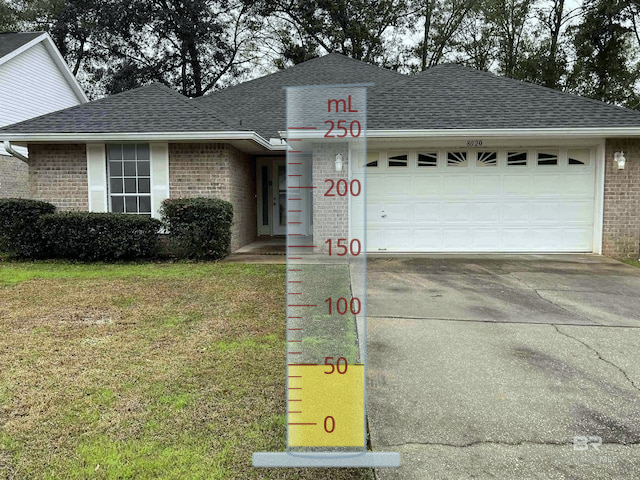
50 mL
